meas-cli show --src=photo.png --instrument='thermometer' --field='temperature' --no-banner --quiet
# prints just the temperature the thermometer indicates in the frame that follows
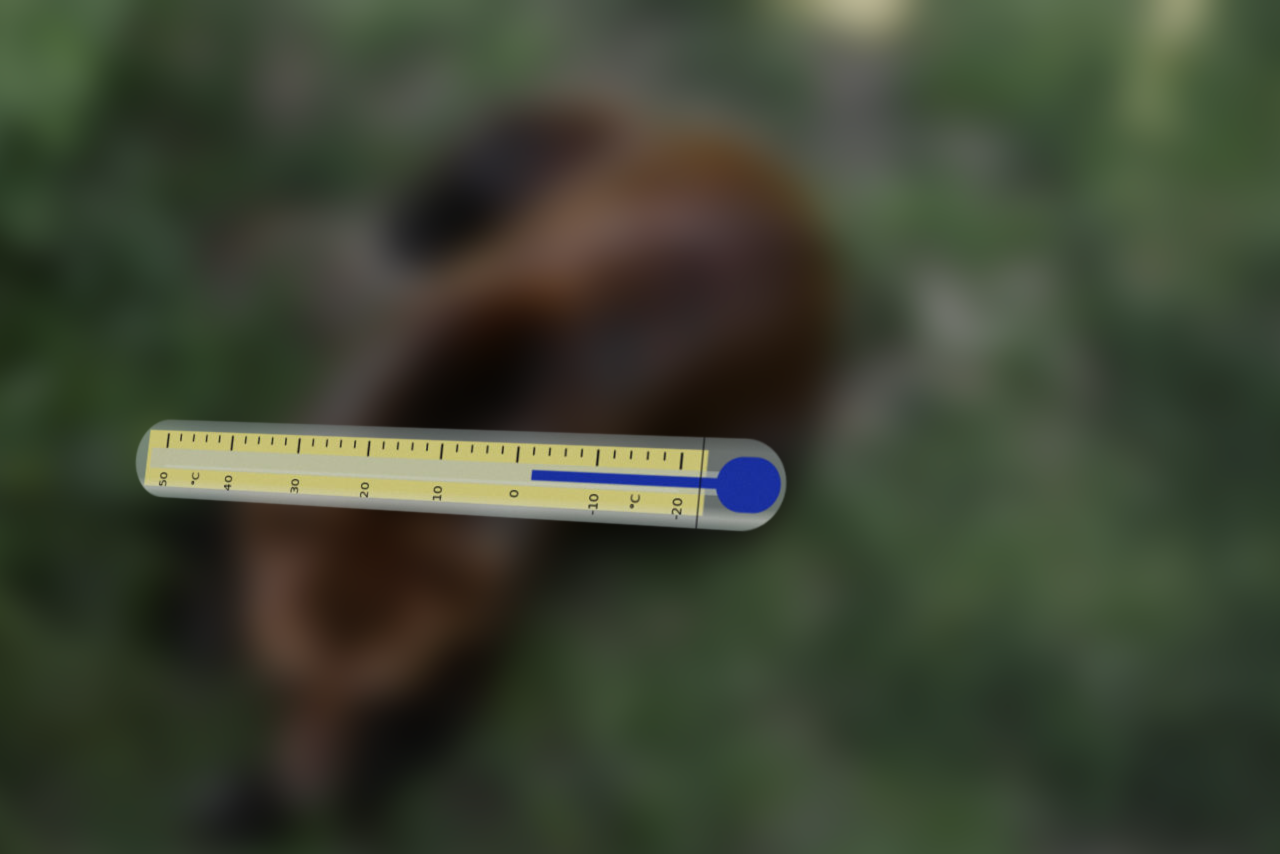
-2 °C
